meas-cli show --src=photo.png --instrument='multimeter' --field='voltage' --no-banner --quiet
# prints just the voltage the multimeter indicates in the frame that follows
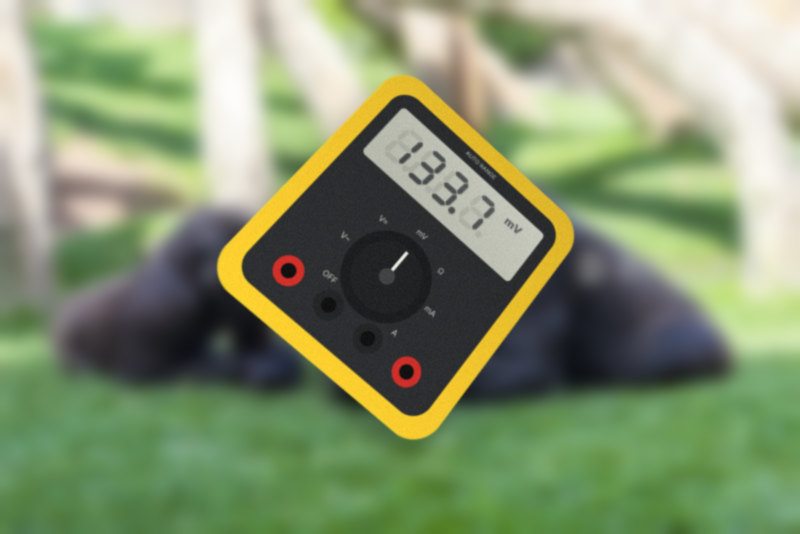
133.7 mV
